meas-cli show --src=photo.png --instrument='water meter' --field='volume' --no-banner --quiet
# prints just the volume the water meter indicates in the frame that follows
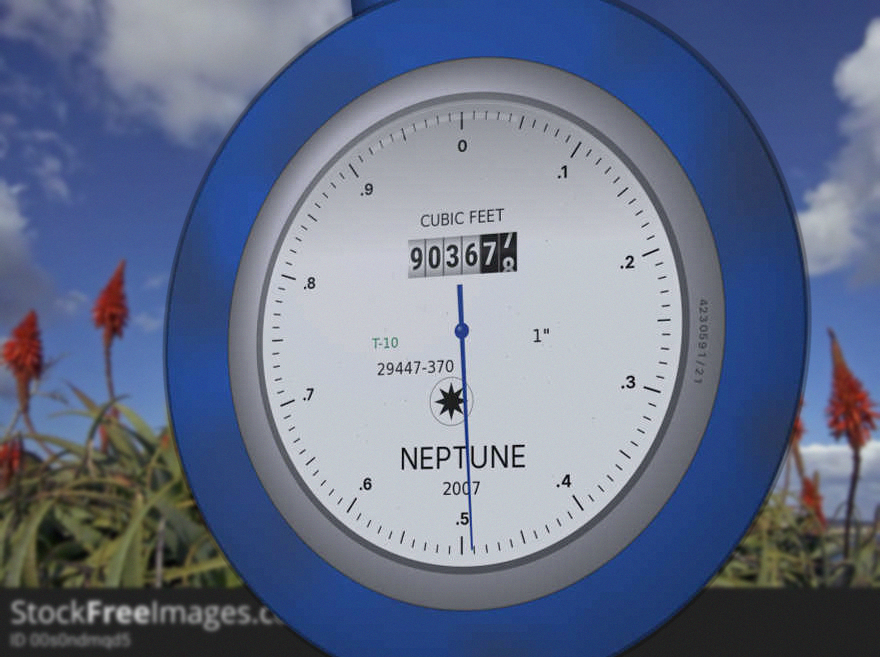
903677.49 ft³
